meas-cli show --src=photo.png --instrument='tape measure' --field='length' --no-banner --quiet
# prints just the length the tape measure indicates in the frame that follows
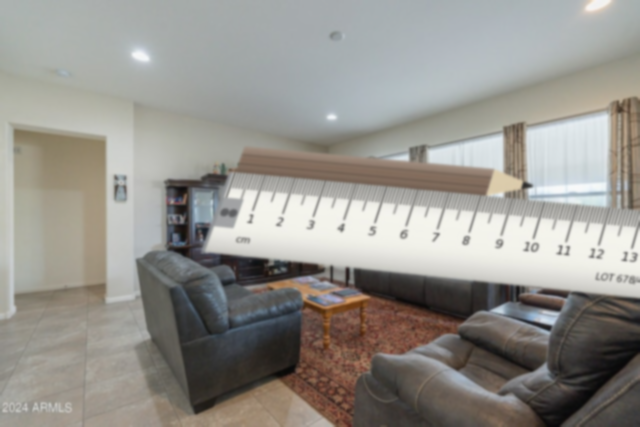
9.5 cm
